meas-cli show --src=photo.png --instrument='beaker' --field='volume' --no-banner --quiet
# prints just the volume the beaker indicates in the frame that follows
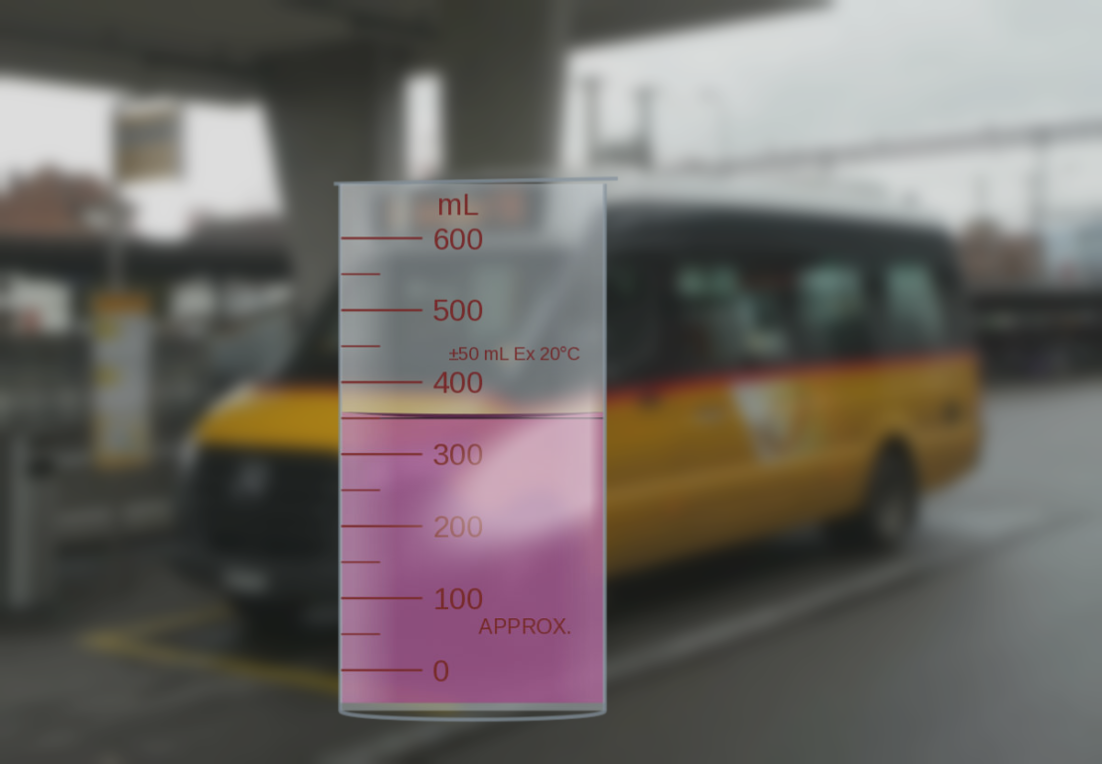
350 mL
